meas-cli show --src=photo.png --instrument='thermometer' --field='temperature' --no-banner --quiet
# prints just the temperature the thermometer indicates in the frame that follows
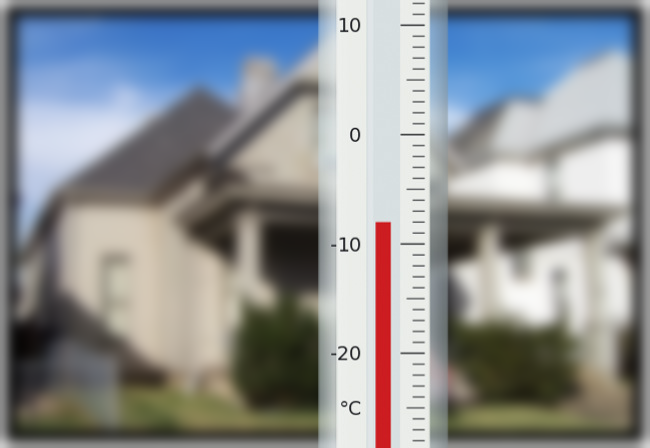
-8 °C
